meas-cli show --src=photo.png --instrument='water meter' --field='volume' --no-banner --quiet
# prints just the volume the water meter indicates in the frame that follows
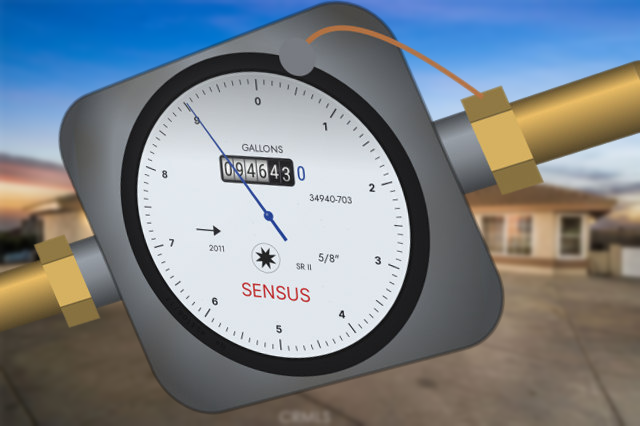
946429.0 gal
